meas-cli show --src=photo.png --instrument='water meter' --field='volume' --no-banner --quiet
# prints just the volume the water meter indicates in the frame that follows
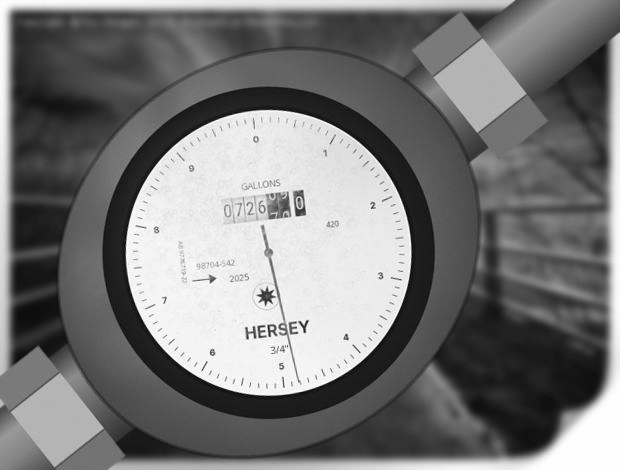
726694.8 gal
